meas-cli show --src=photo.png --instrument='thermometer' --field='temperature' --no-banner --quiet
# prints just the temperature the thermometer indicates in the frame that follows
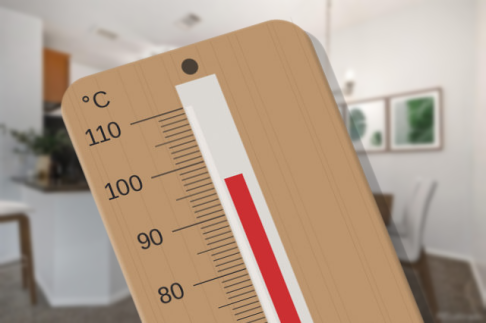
96 °C
